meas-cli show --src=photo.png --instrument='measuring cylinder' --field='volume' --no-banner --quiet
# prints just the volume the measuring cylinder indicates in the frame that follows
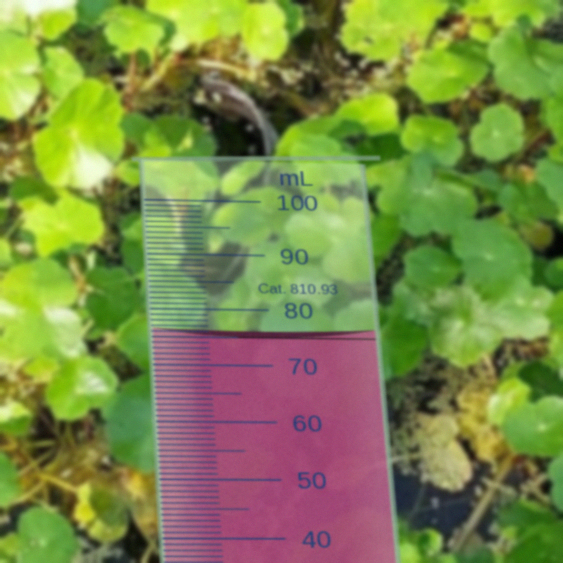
75 mL
